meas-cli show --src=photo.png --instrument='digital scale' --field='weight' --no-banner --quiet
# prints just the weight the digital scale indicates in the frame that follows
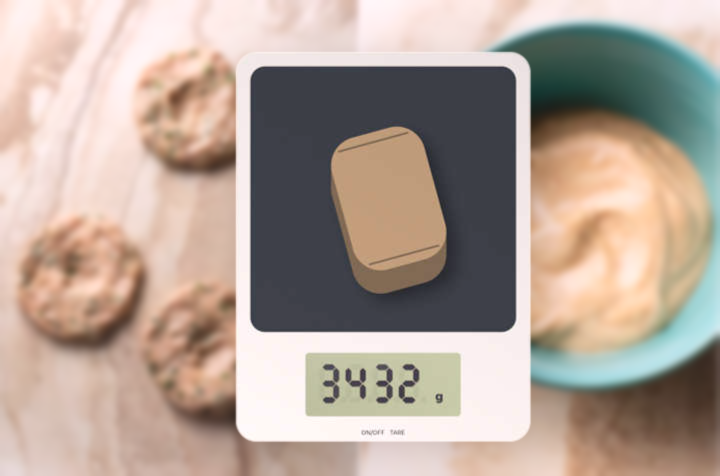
3432 g
